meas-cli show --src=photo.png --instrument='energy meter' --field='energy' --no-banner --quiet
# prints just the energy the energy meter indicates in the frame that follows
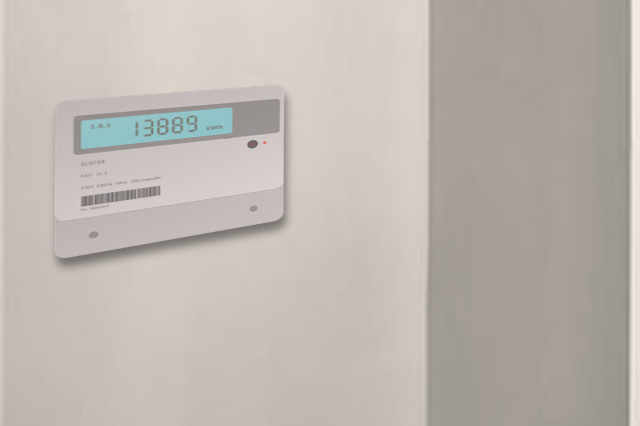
13889 kWh
